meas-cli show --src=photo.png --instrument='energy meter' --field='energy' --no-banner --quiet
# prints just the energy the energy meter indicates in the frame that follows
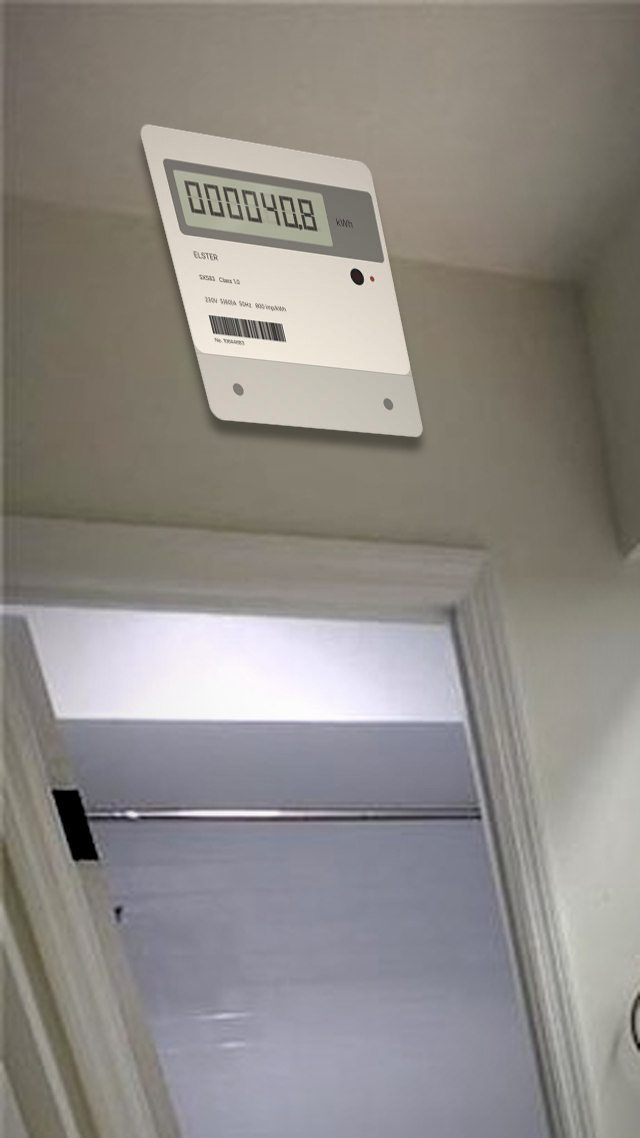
40.8 kWh
